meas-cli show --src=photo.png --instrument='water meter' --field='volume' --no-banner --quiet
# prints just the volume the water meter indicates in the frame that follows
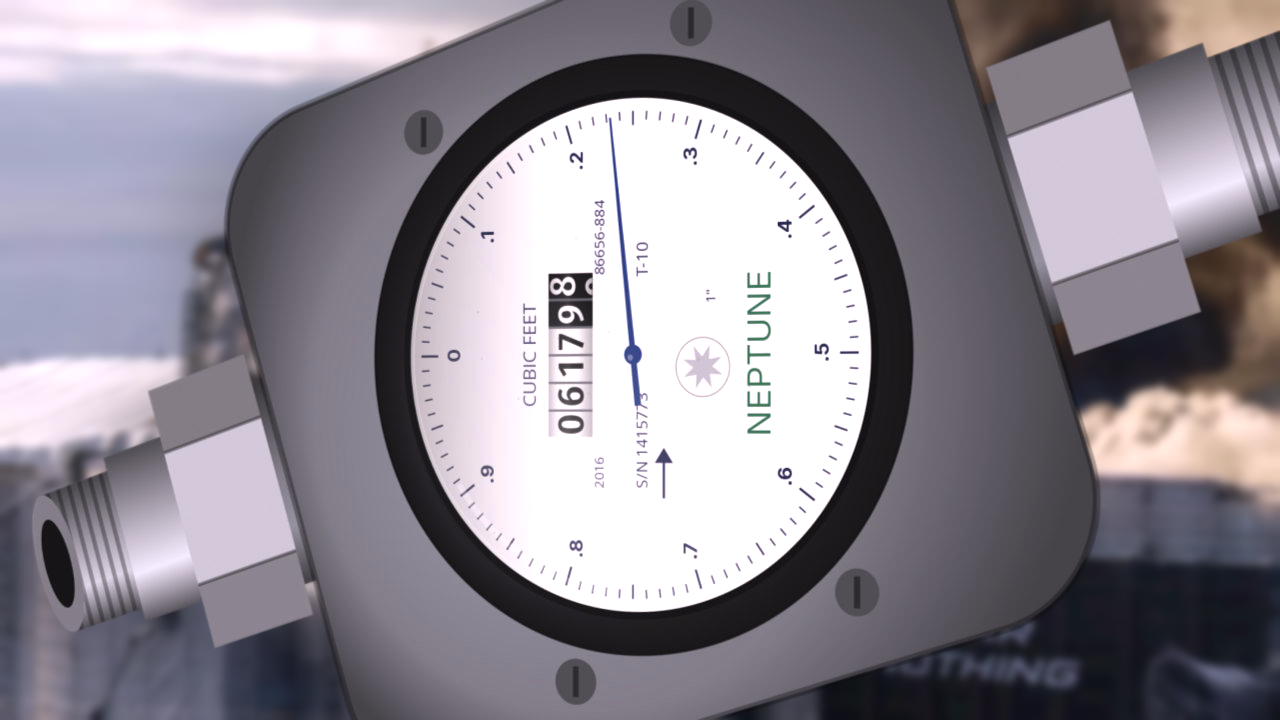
61798.23 ft³
